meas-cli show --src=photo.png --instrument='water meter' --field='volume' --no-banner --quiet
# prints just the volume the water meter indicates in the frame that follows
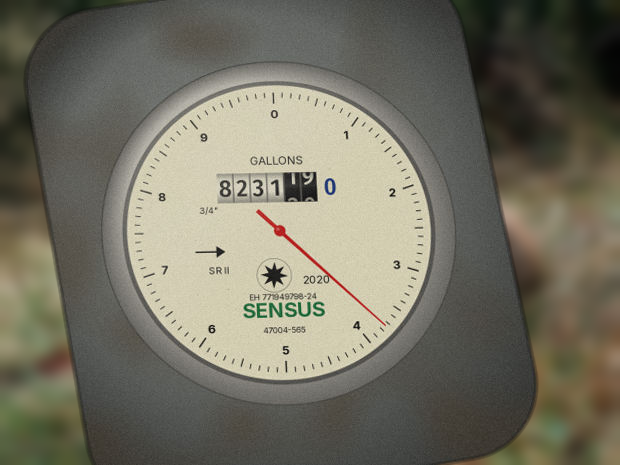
8231193.7 gal
